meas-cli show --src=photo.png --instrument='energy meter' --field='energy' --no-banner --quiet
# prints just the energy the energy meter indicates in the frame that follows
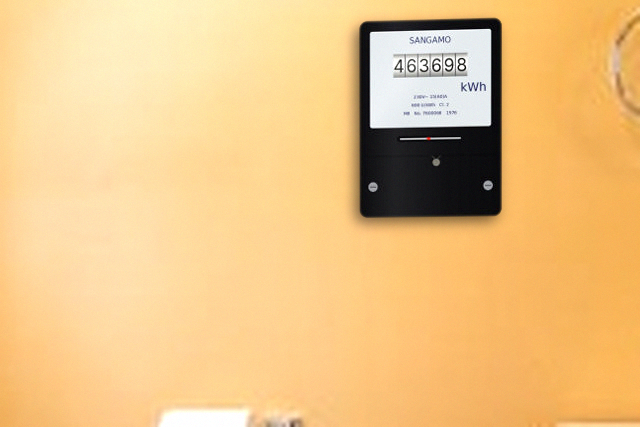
463698 kWh
